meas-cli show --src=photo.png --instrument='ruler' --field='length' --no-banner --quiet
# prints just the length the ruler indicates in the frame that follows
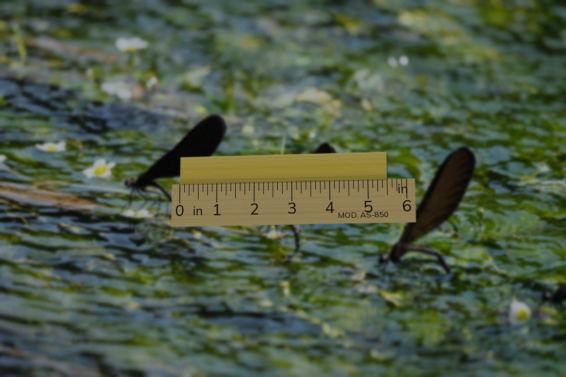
5.5 in
